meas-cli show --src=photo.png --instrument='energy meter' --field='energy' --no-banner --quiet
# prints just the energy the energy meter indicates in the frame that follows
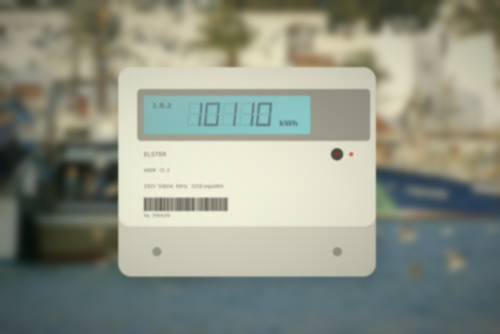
10110 kWh
